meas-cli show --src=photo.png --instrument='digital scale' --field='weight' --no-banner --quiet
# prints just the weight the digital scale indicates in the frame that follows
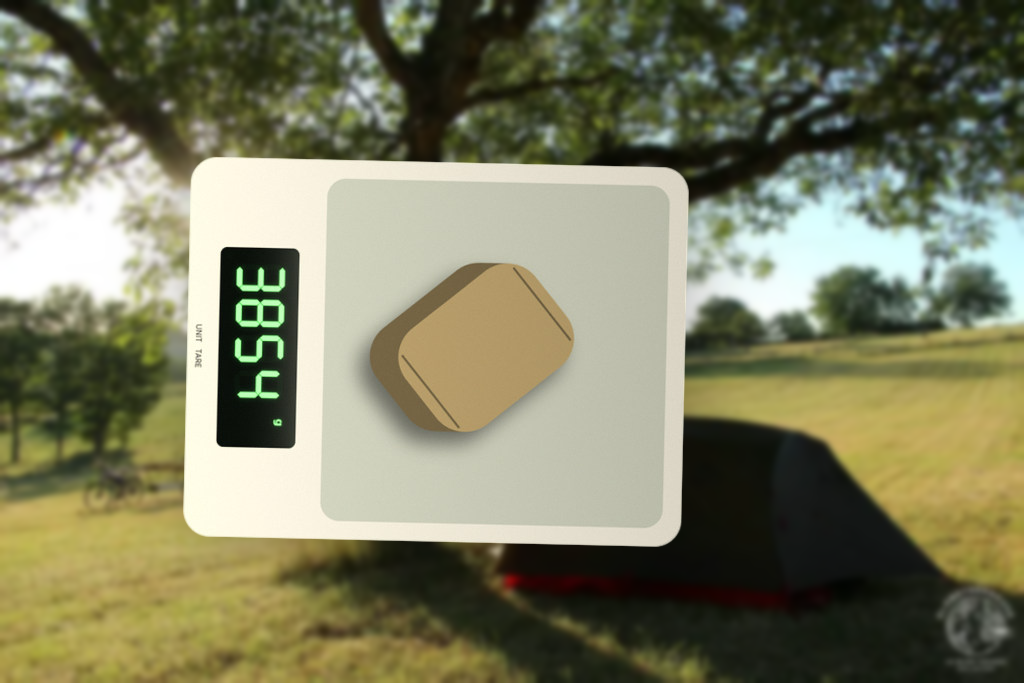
3854 g
